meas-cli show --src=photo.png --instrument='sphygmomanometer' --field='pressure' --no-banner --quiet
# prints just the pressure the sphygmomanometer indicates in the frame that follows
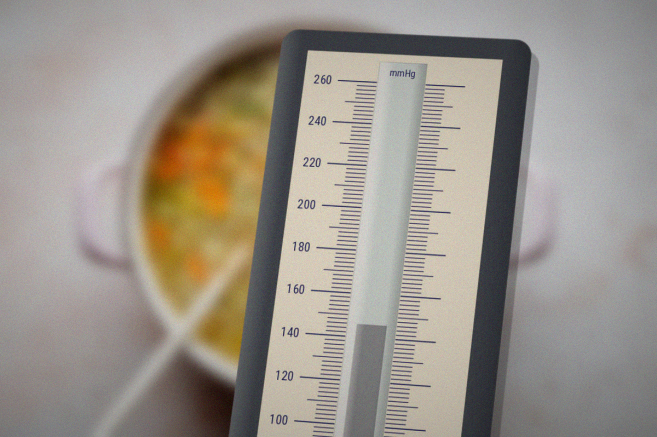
146 mmHg
